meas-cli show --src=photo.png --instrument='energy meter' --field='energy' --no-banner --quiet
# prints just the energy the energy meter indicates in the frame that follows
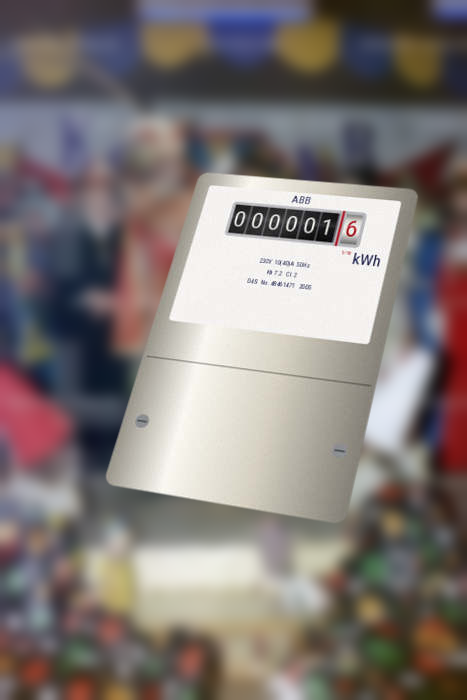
1.6 kWh
